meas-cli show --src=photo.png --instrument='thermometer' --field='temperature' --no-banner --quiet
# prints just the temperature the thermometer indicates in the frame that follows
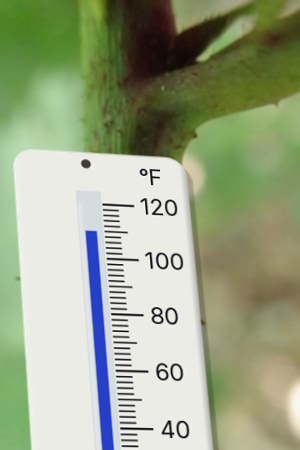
110 °F
